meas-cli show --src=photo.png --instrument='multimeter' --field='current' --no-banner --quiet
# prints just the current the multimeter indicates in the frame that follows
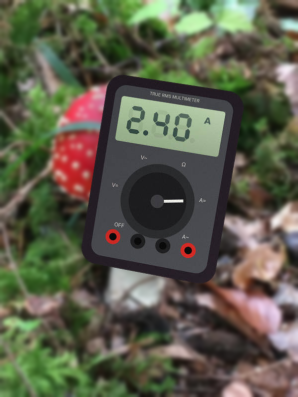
2.40 A
